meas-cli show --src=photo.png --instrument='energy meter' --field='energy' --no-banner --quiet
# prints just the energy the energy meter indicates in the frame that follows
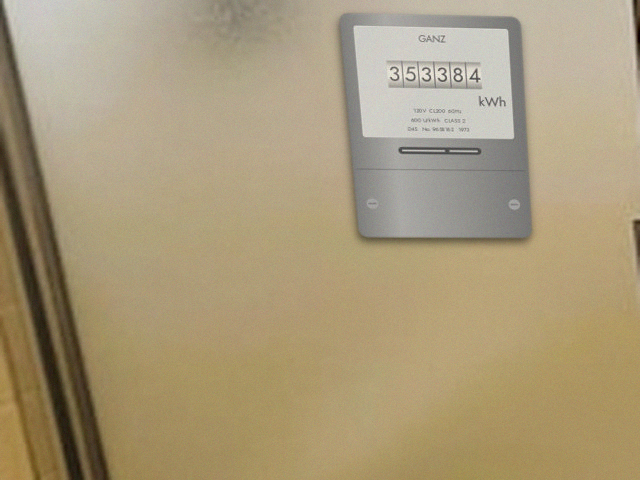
353384 kWh
